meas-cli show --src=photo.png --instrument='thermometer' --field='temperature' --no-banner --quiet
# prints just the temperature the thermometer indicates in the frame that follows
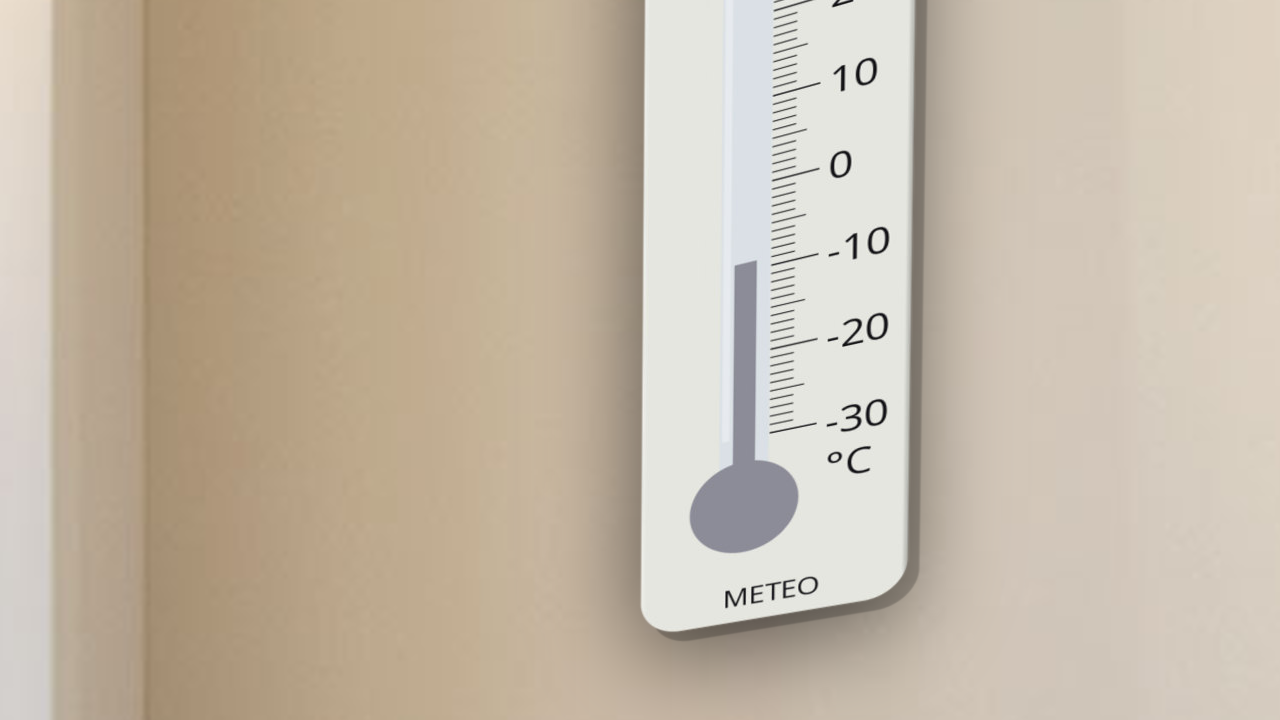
-9 °C
